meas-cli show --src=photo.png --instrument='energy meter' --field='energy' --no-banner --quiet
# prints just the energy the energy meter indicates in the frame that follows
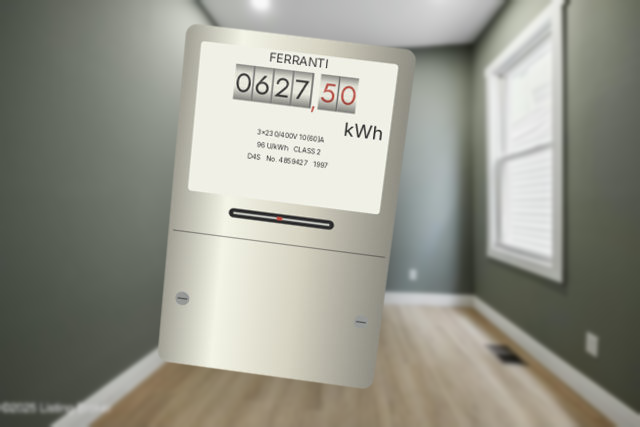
627.50 kWh
